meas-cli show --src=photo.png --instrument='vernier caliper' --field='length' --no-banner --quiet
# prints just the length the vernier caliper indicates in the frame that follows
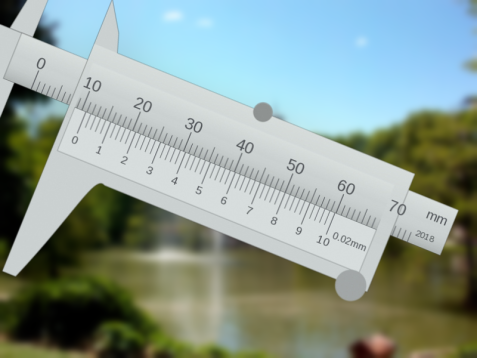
10.8 mm
